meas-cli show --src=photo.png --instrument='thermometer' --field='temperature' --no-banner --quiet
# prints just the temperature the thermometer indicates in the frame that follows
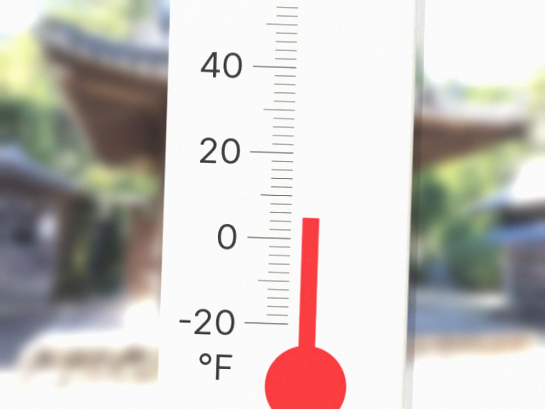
5 °F
